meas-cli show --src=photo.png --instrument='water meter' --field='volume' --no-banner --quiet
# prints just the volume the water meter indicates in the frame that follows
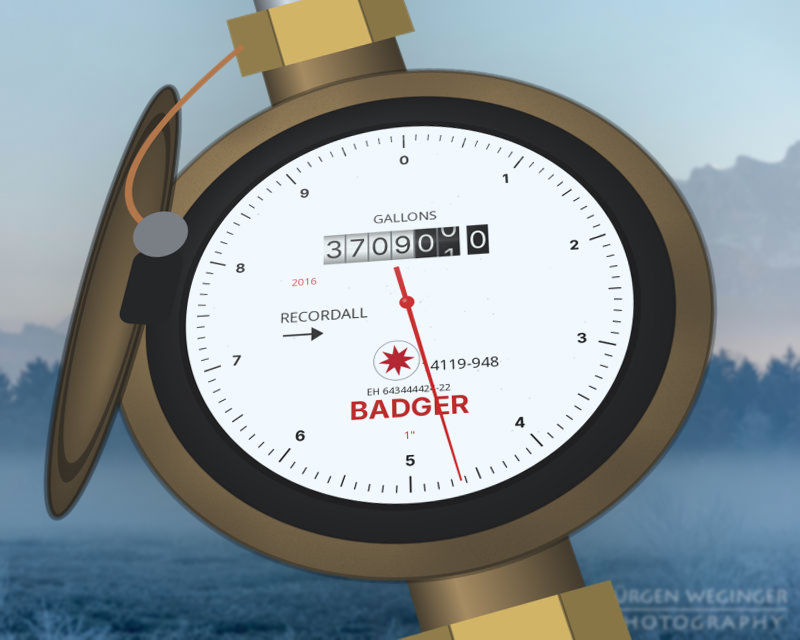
3709004.6 gal
